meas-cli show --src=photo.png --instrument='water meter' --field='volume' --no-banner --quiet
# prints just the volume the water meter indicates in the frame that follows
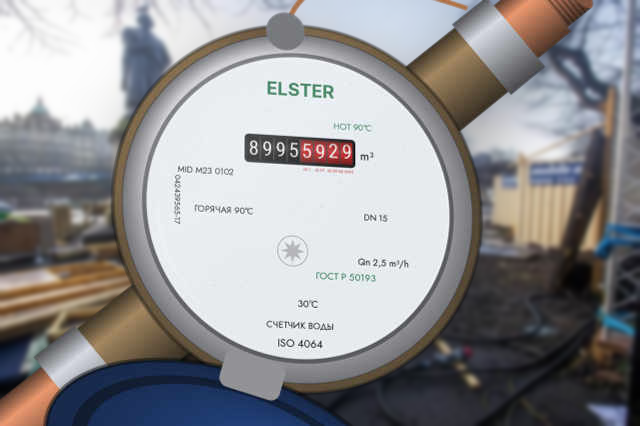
8995.5929 m³
